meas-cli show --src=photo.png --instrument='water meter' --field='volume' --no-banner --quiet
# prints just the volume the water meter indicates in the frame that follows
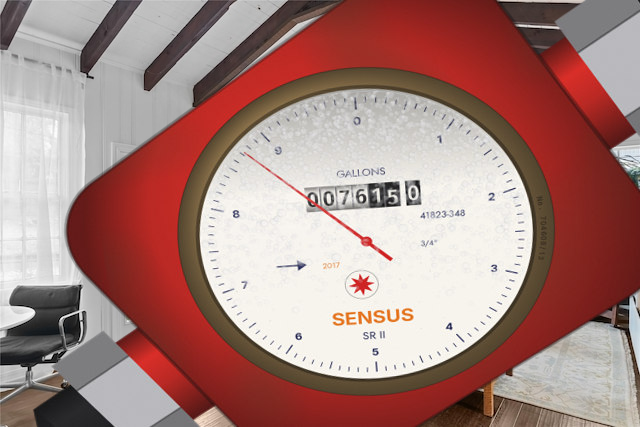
76148.7 gal
